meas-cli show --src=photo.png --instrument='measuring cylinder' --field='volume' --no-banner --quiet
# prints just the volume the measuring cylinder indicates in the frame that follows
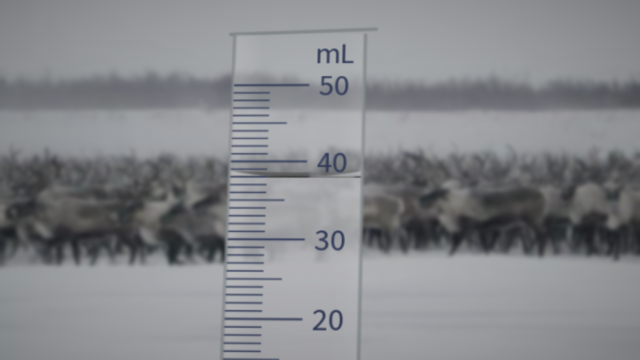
38 mL
